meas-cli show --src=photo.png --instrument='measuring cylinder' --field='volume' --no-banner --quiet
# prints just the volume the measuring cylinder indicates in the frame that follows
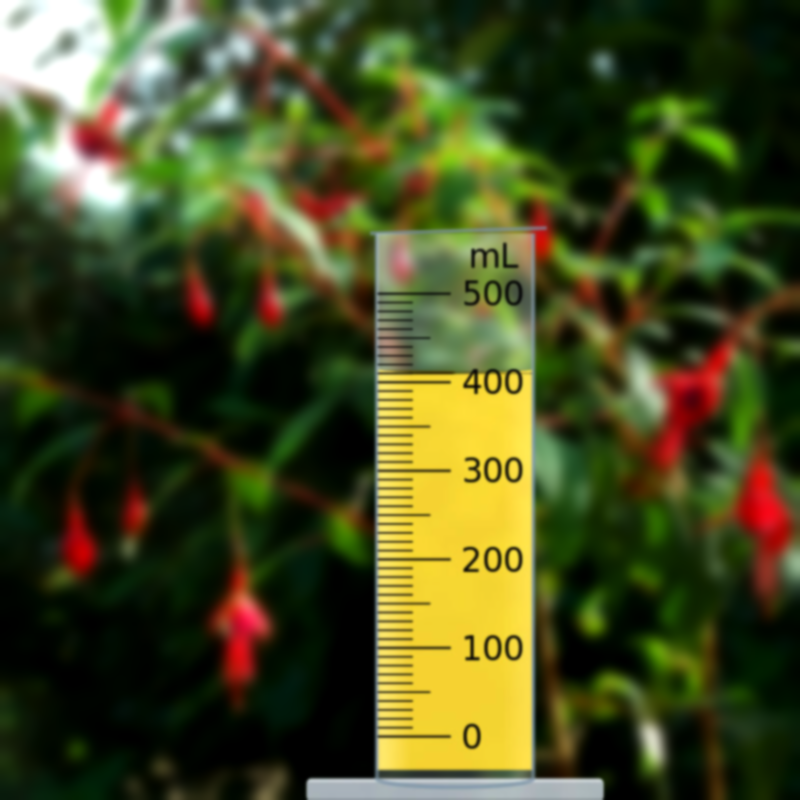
410 mL
